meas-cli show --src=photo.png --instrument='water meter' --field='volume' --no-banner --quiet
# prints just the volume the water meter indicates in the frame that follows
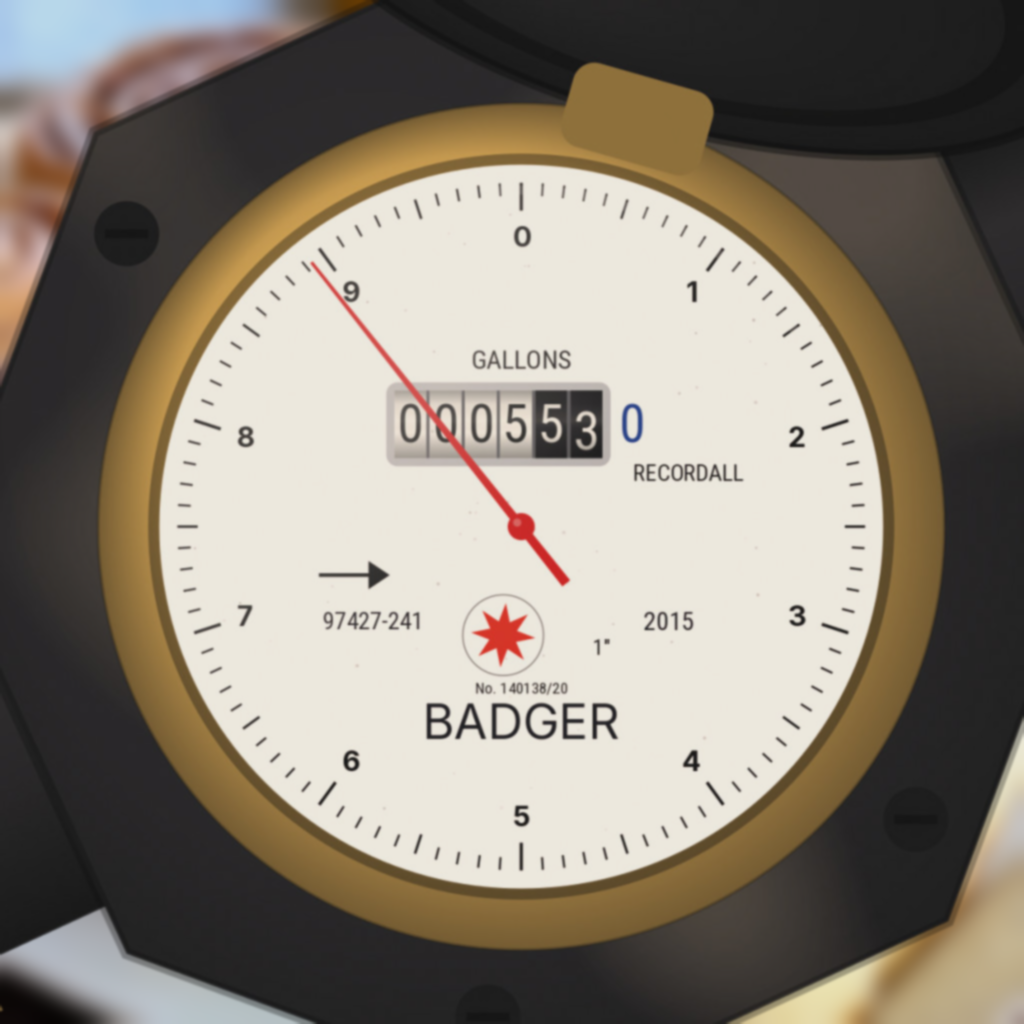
5528.9 gal
